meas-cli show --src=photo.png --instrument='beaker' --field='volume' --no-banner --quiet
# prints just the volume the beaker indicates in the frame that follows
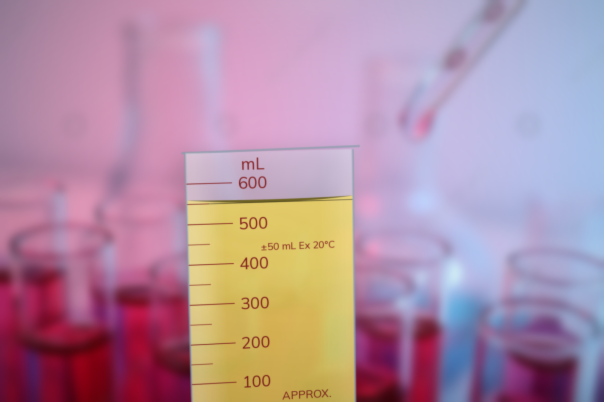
550 mL
